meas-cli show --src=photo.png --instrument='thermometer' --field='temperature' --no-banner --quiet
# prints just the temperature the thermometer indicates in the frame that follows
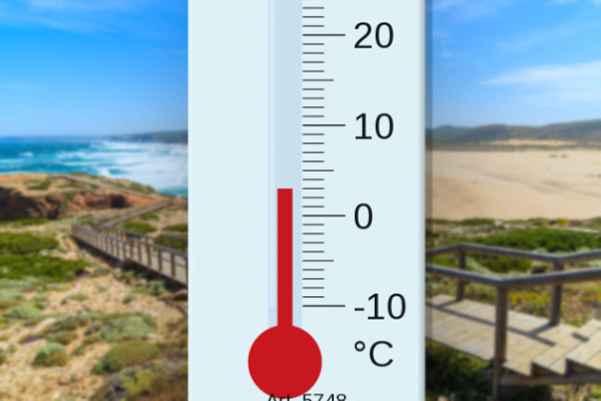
3 °C
